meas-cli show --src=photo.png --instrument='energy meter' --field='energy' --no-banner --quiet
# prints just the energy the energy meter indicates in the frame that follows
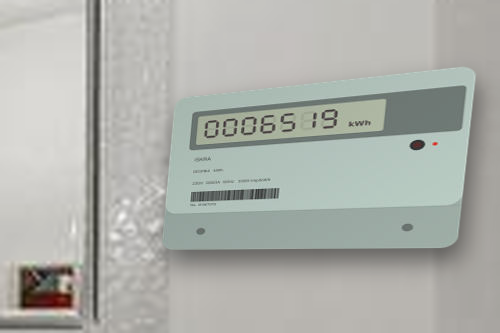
6519 kWh
